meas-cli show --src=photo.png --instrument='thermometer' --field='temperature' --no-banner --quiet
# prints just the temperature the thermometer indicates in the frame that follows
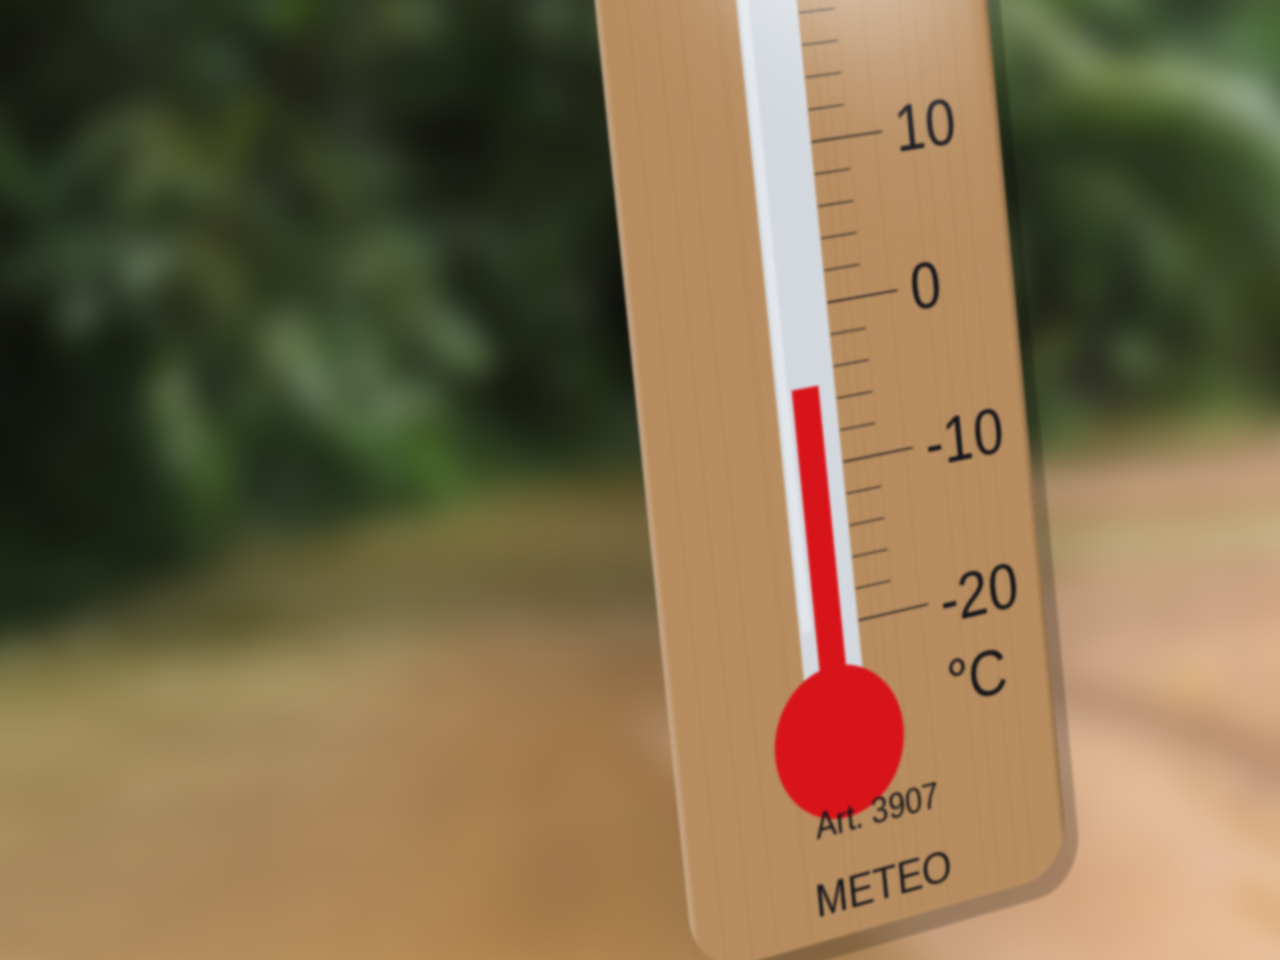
-5 °C
